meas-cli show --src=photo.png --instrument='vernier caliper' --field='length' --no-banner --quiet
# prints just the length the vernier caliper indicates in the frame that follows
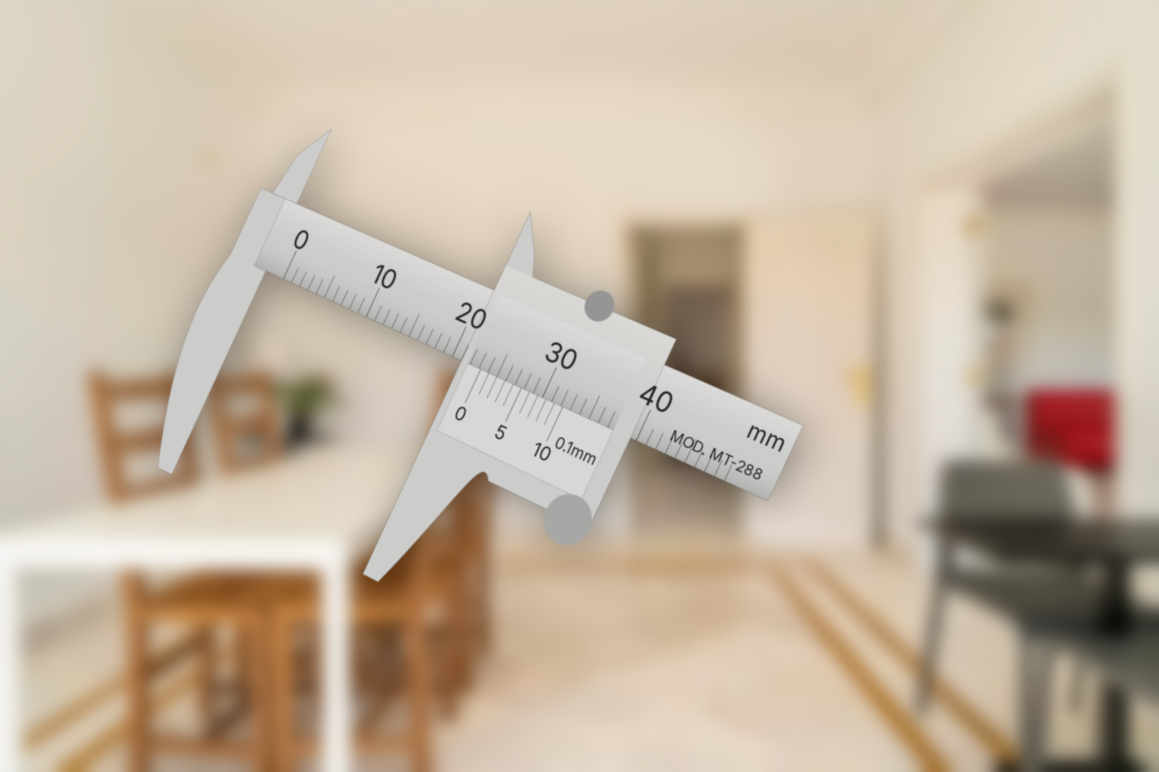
23.2 mm
